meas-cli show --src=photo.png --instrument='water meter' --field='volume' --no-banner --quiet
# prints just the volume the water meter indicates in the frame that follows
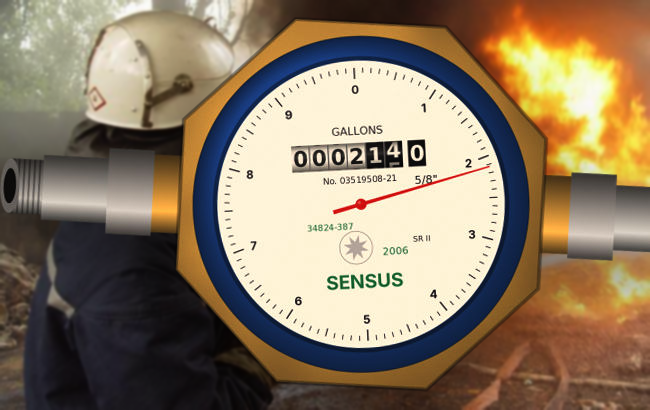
2142.1 gal
